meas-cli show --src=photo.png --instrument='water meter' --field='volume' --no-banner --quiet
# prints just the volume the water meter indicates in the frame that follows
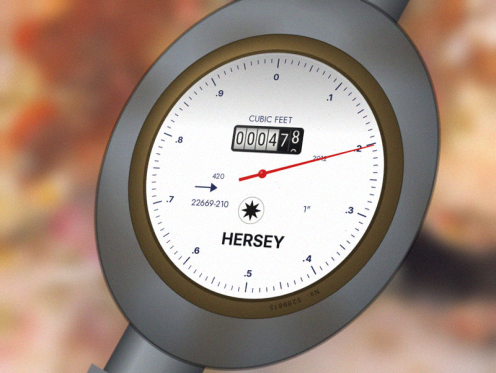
478.20 ft³
